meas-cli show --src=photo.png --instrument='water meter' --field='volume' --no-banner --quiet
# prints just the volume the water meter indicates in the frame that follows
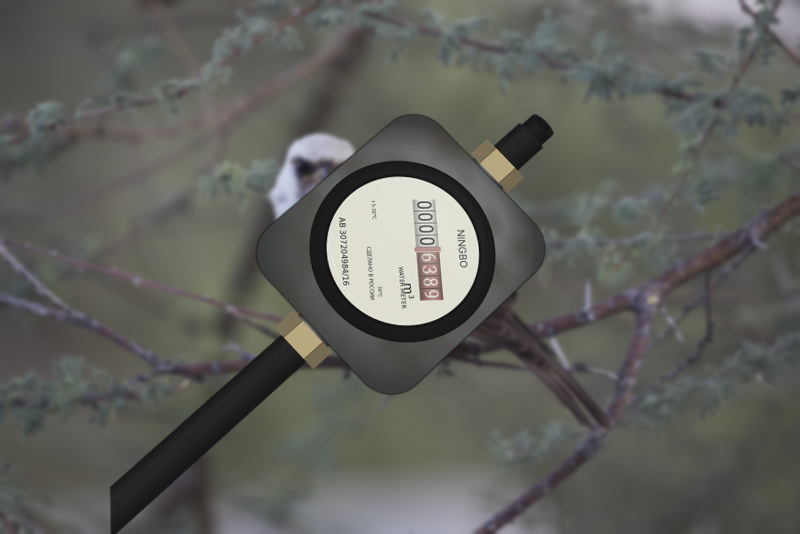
0.6389 m³
